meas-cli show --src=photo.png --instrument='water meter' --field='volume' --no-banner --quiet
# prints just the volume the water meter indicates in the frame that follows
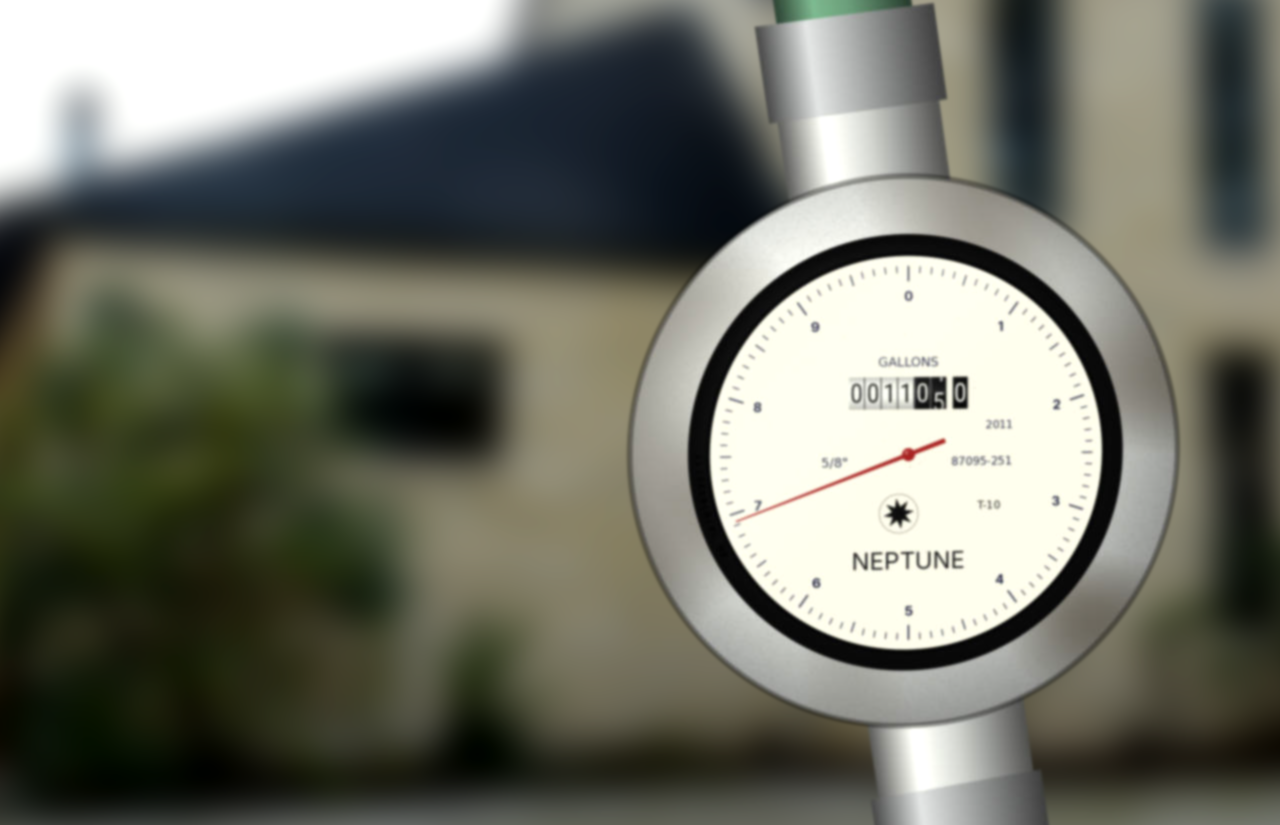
11046.9 gal
